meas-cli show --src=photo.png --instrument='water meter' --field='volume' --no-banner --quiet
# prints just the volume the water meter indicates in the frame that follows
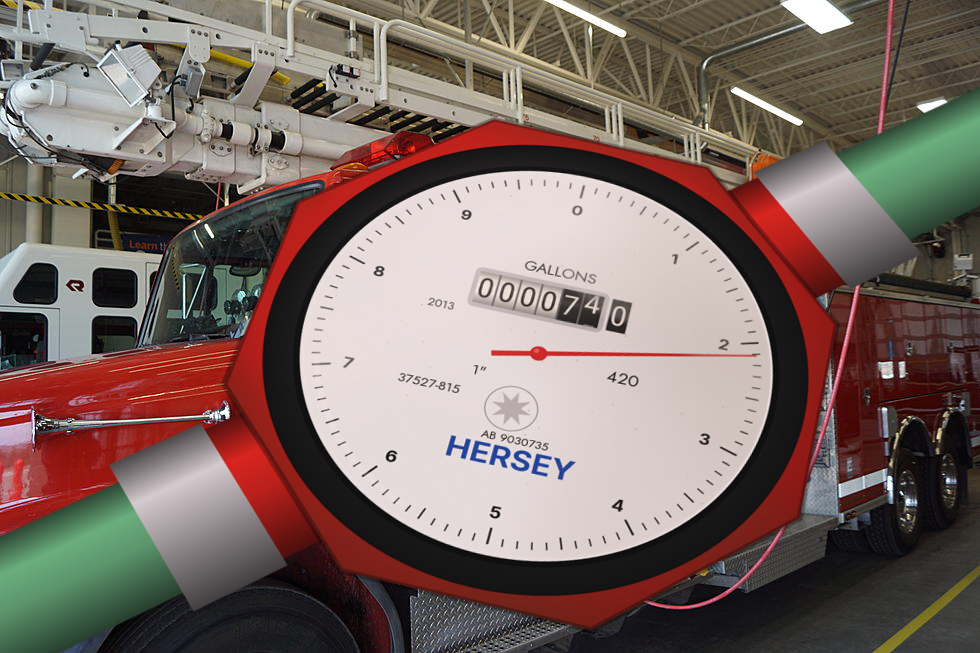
742.1 gal
